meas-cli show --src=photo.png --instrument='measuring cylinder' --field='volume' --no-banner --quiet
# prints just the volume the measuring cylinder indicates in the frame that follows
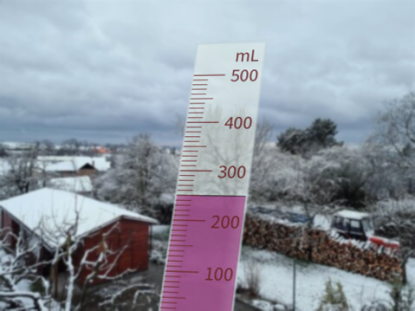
250 mL
